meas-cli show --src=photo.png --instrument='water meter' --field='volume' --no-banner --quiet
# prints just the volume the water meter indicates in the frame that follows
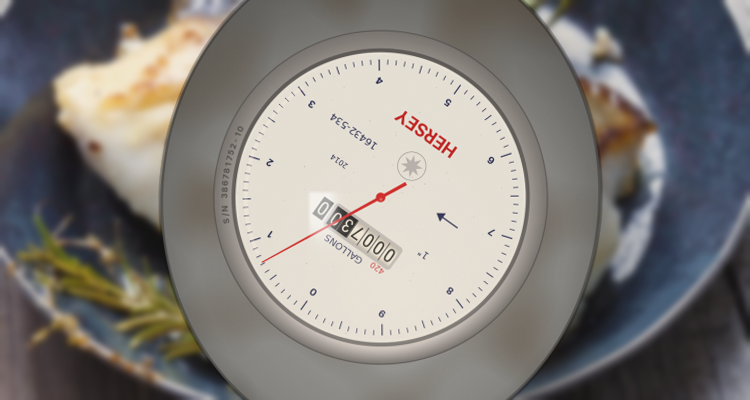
7300.7 gal
